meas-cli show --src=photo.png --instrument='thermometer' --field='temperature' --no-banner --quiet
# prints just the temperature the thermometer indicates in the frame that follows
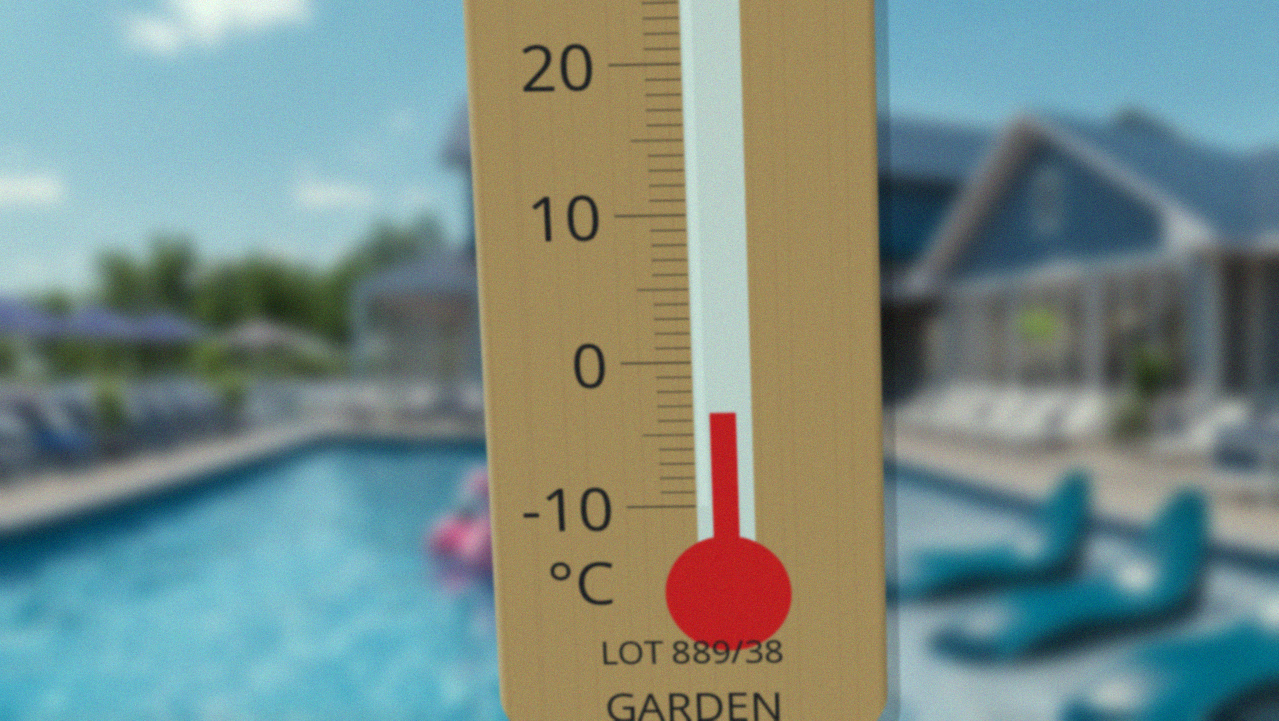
-3.5 °C
